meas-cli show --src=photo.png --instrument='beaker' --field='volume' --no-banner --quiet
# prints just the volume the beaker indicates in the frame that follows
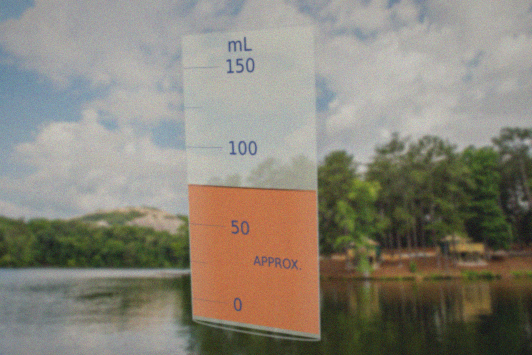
75 mL
